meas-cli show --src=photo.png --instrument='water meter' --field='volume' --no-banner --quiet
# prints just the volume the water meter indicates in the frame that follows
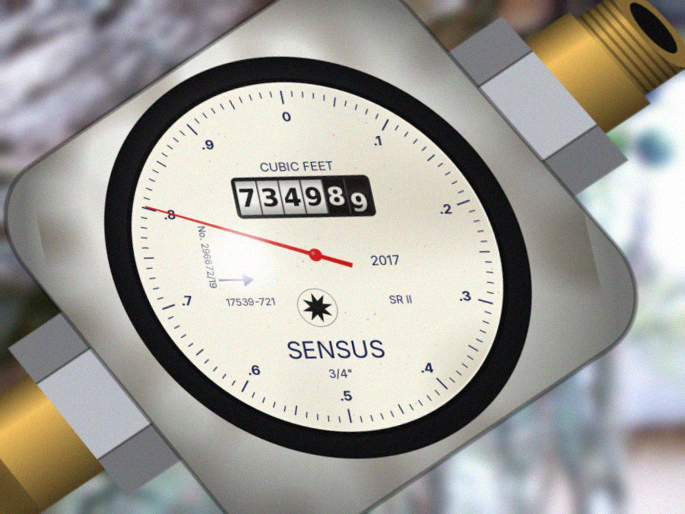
734988.80 ft³
